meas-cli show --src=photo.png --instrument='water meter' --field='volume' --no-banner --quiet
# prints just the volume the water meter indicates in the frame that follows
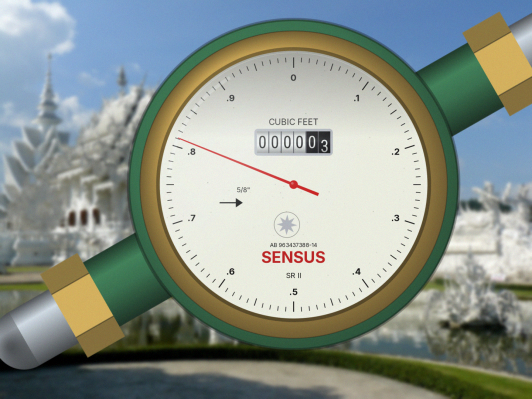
2.81 ft³
